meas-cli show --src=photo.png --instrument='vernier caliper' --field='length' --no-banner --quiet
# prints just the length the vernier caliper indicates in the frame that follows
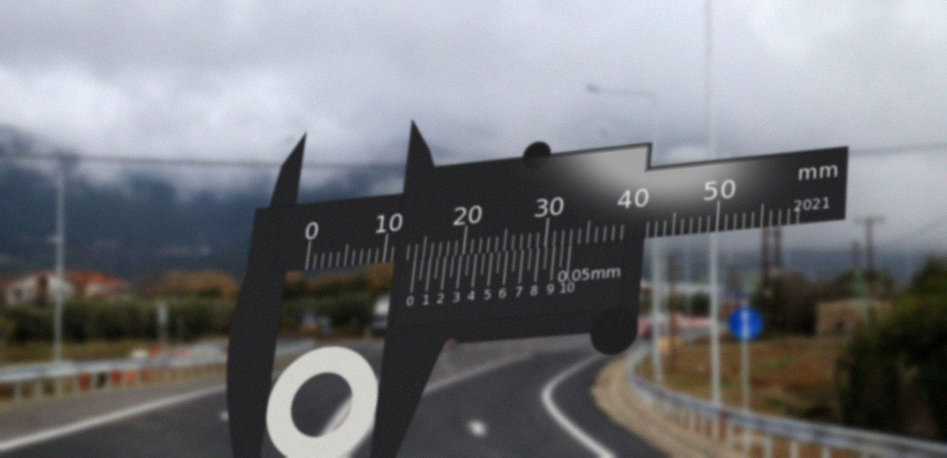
14.0 mm
